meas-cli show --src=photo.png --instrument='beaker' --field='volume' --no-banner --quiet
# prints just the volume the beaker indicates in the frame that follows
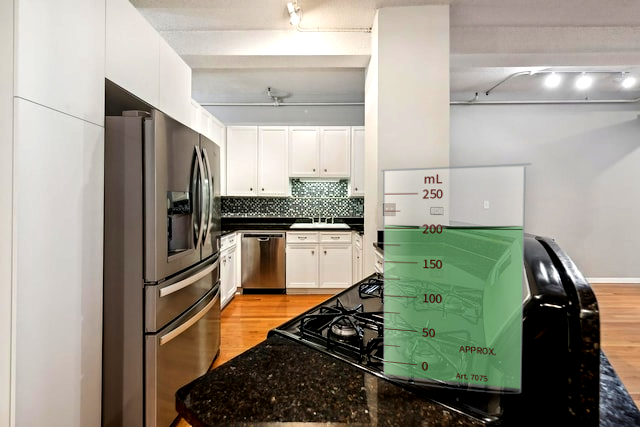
200 mL
